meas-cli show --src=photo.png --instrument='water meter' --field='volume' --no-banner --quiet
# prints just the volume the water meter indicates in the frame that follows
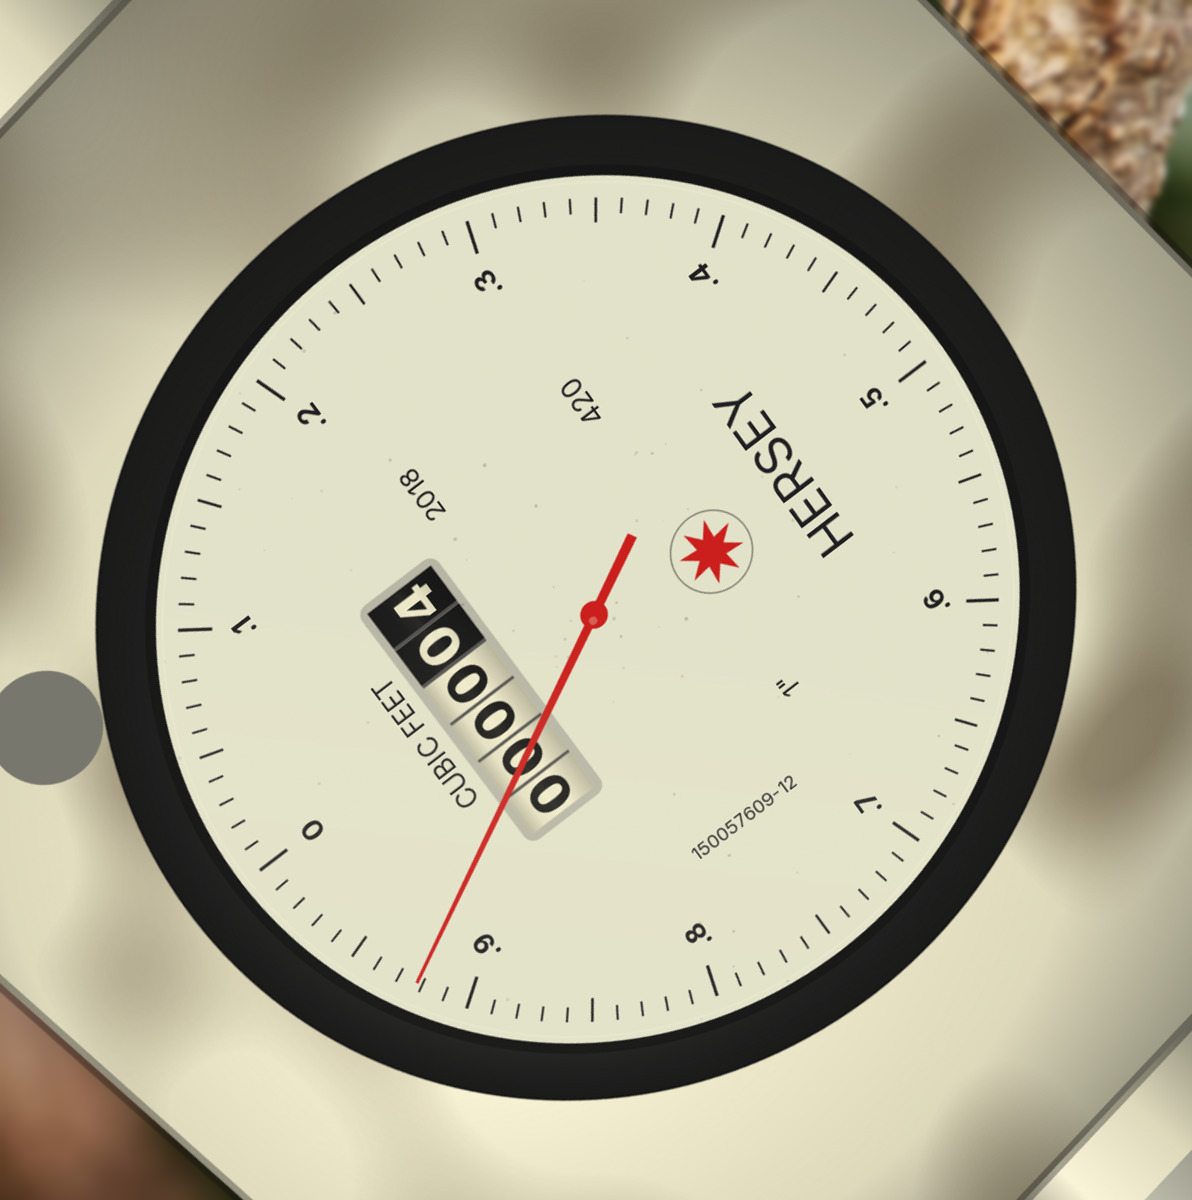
3.92 ft³
